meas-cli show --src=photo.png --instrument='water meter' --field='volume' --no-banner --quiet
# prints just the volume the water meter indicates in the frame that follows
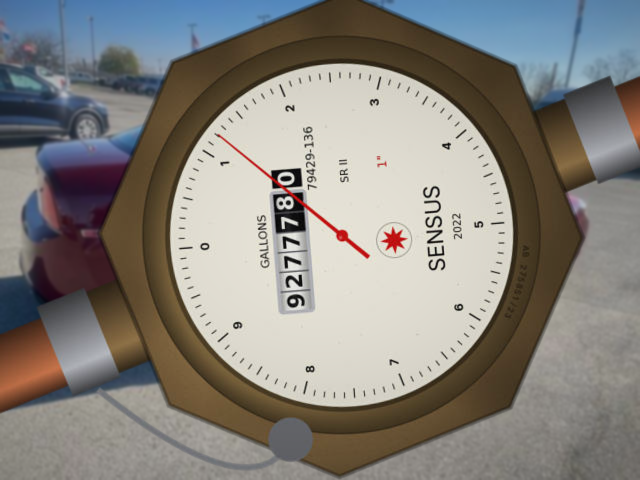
9277781.2 gal
